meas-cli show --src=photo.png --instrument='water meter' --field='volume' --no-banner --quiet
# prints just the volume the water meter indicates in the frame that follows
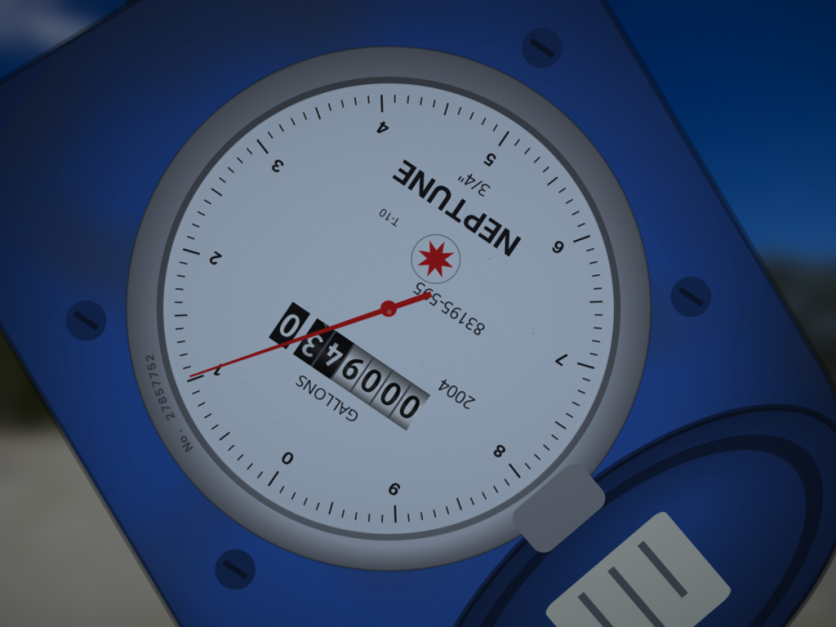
9431.0 gal
